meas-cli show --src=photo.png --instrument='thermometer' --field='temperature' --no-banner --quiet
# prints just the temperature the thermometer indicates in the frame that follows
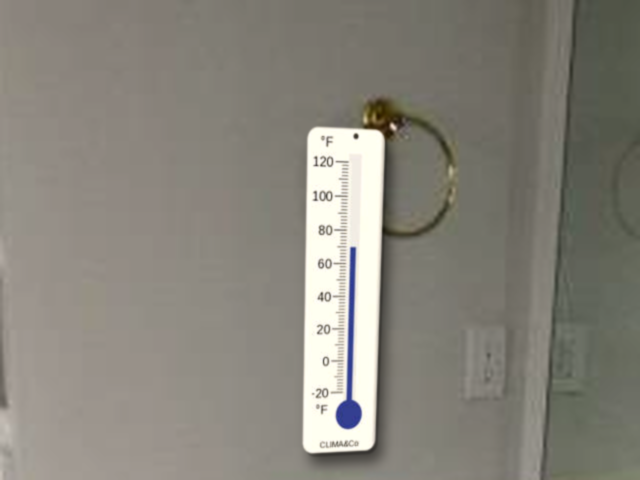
70 °F
